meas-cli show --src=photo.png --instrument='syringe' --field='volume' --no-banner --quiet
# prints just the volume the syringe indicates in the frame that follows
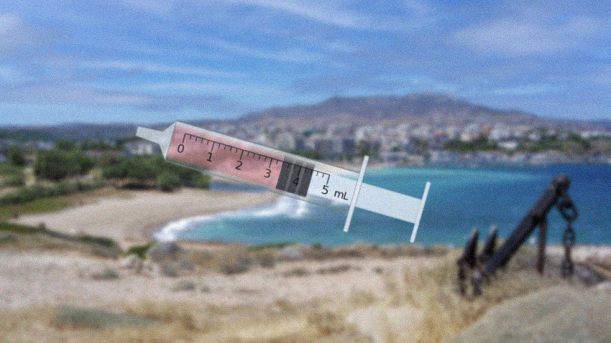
3.4 mL
